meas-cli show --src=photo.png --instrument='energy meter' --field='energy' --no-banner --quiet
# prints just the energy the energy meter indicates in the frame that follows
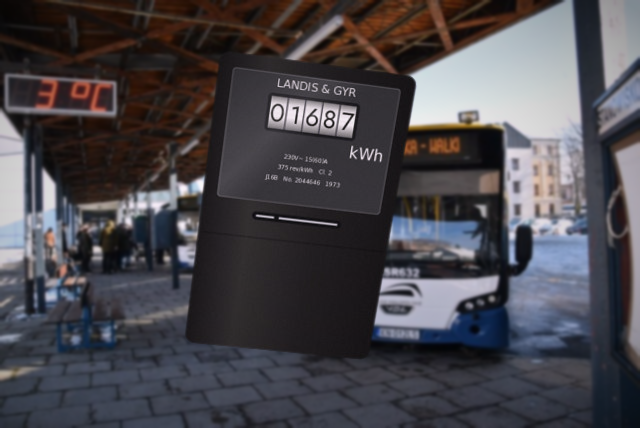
1687 kWh
